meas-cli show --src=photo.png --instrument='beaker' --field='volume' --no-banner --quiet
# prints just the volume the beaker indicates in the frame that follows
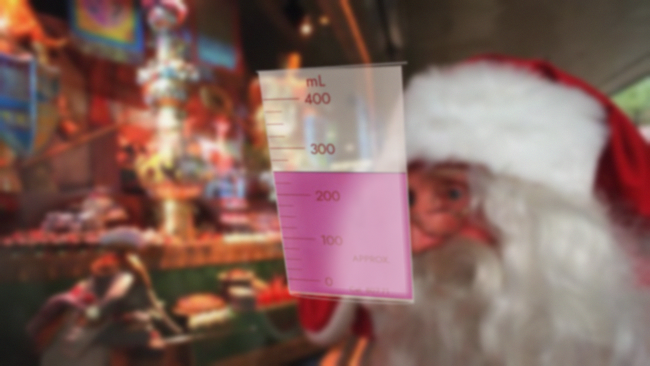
250 mL
